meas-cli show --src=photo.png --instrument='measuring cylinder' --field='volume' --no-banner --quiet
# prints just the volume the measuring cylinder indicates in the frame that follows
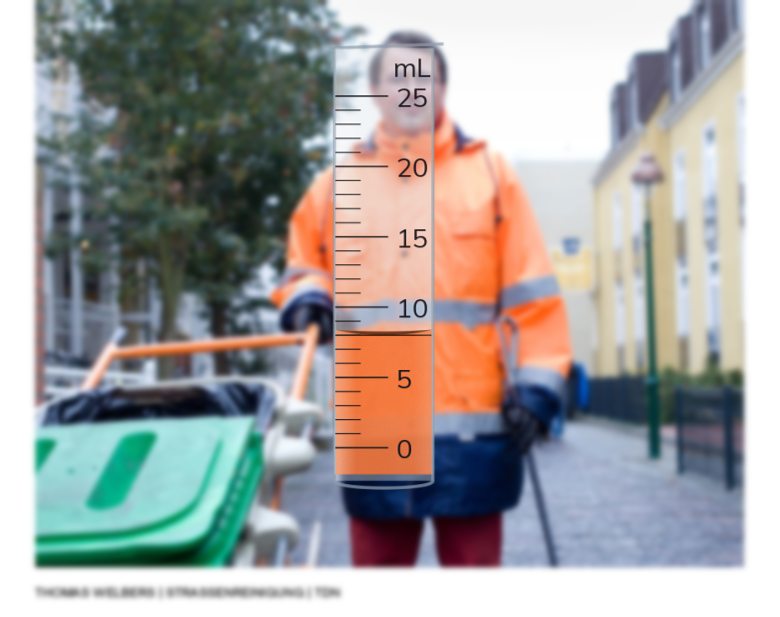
8 mL
